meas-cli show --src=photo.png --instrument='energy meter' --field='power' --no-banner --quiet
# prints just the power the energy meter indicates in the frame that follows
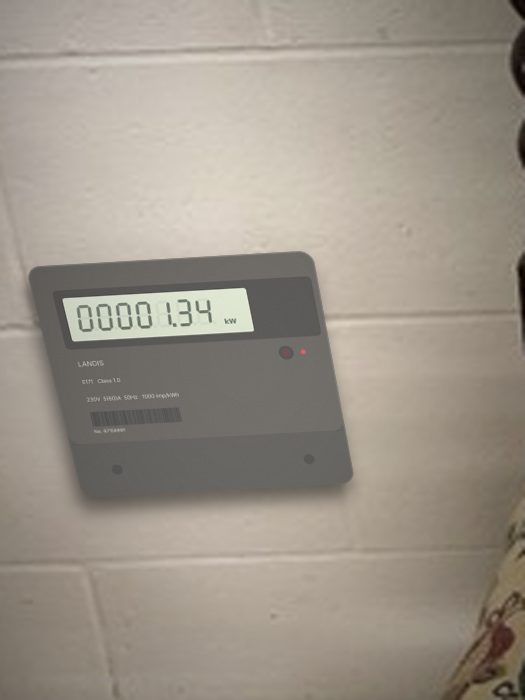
1.34 kW
